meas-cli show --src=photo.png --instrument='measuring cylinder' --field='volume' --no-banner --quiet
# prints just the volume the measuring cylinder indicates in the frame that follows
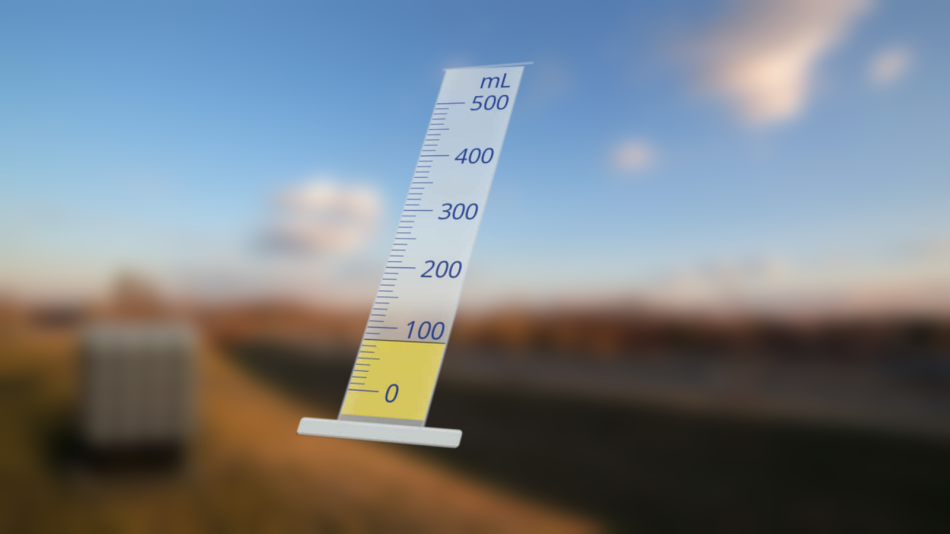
80 mL
